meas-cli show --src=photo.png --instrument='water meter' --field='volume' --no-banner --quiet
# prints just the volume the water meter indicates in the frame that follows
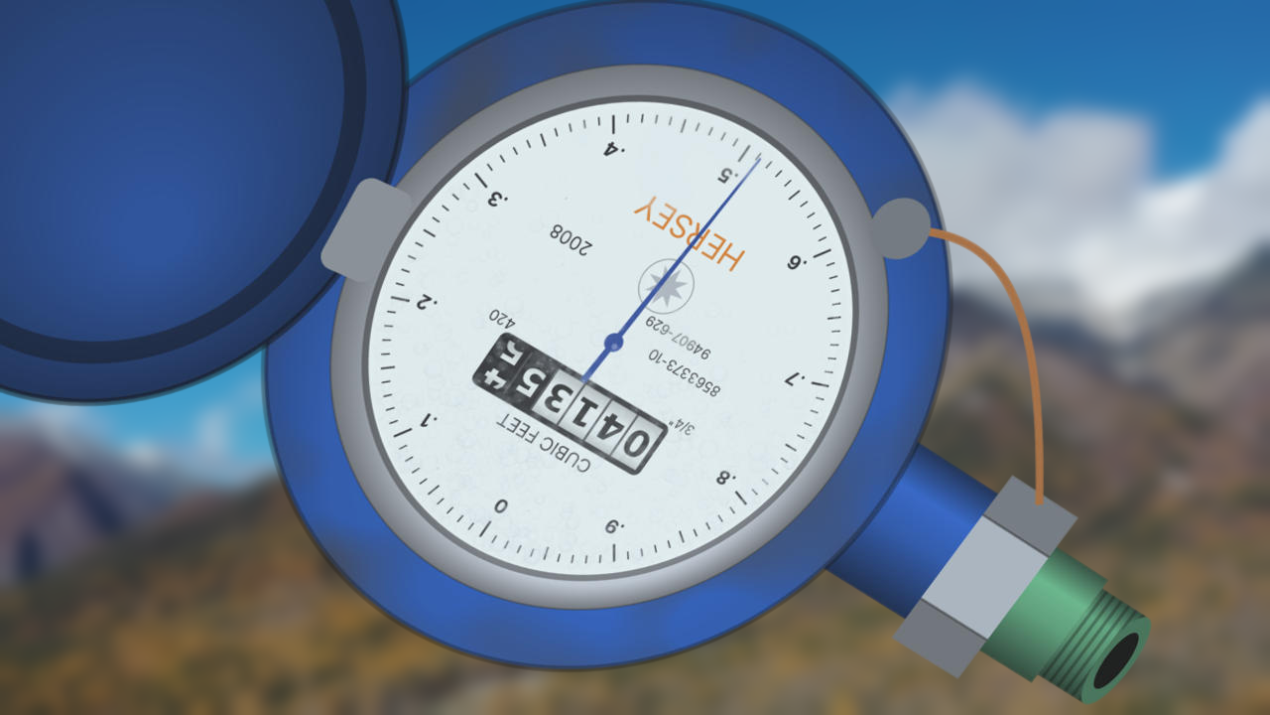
41354.51 ft³
